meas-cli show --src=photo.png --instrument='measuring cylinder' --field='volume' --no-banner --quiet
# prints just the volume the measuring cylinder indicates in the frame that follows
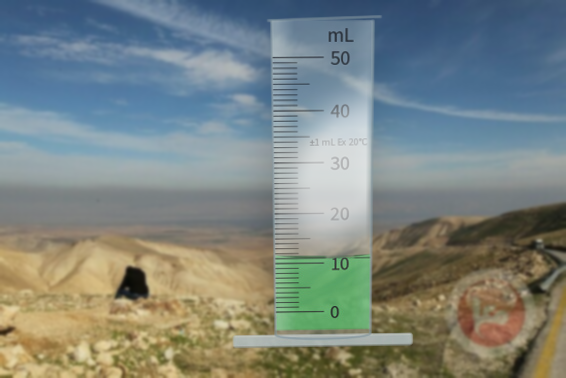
11 mL
